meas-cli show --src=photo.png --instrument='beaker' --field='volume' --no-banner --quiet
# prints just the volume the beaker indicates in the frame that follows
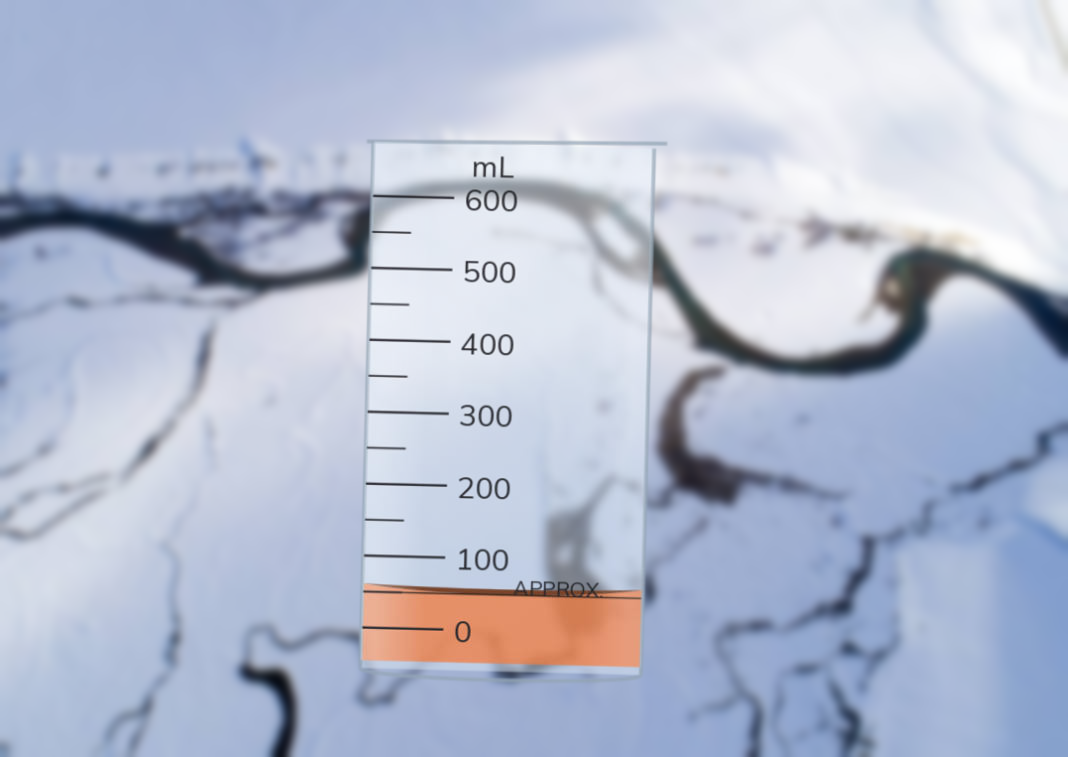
50 mL
